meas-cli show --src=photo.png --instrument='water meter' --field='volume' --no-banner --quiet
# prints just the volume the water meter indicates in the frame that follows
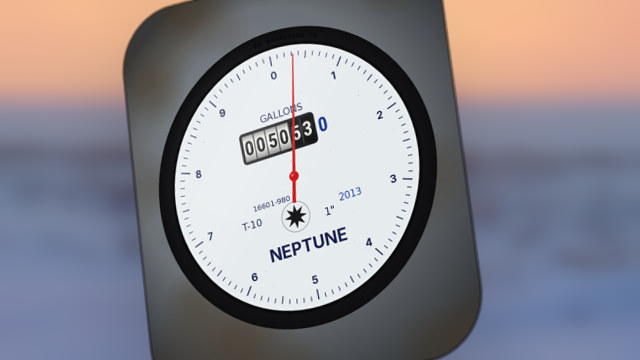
50530.3 gal
